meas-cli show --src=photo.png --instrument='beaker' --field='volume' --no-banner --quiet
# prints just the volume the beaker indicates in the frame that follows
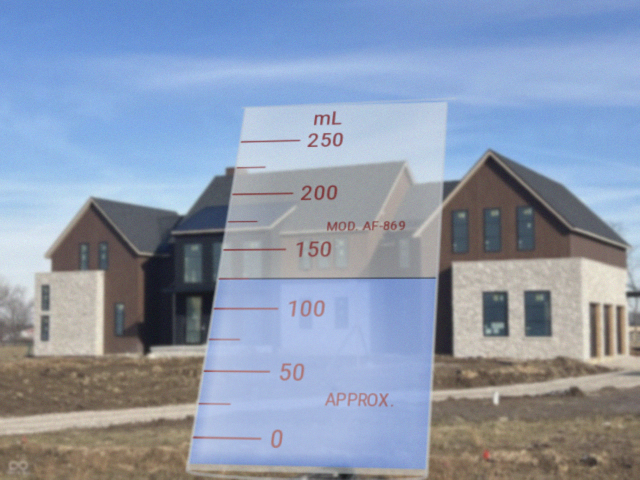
125 mL
